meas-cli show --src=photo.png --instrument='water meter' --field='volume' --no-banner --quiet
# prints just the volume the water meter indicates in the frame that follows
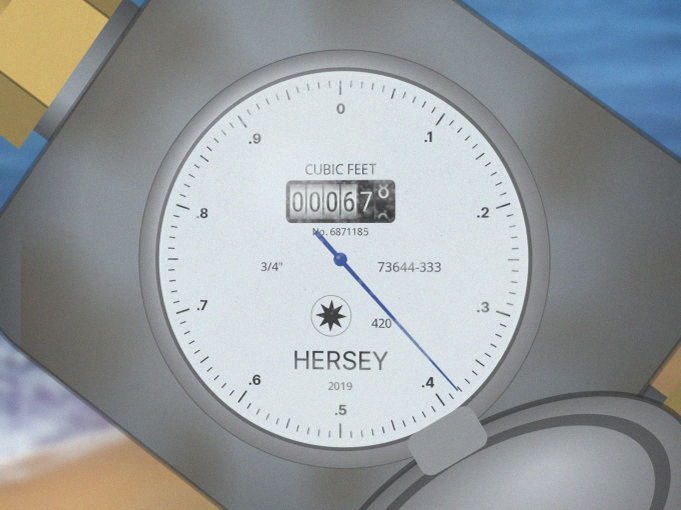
678.38 ft³
